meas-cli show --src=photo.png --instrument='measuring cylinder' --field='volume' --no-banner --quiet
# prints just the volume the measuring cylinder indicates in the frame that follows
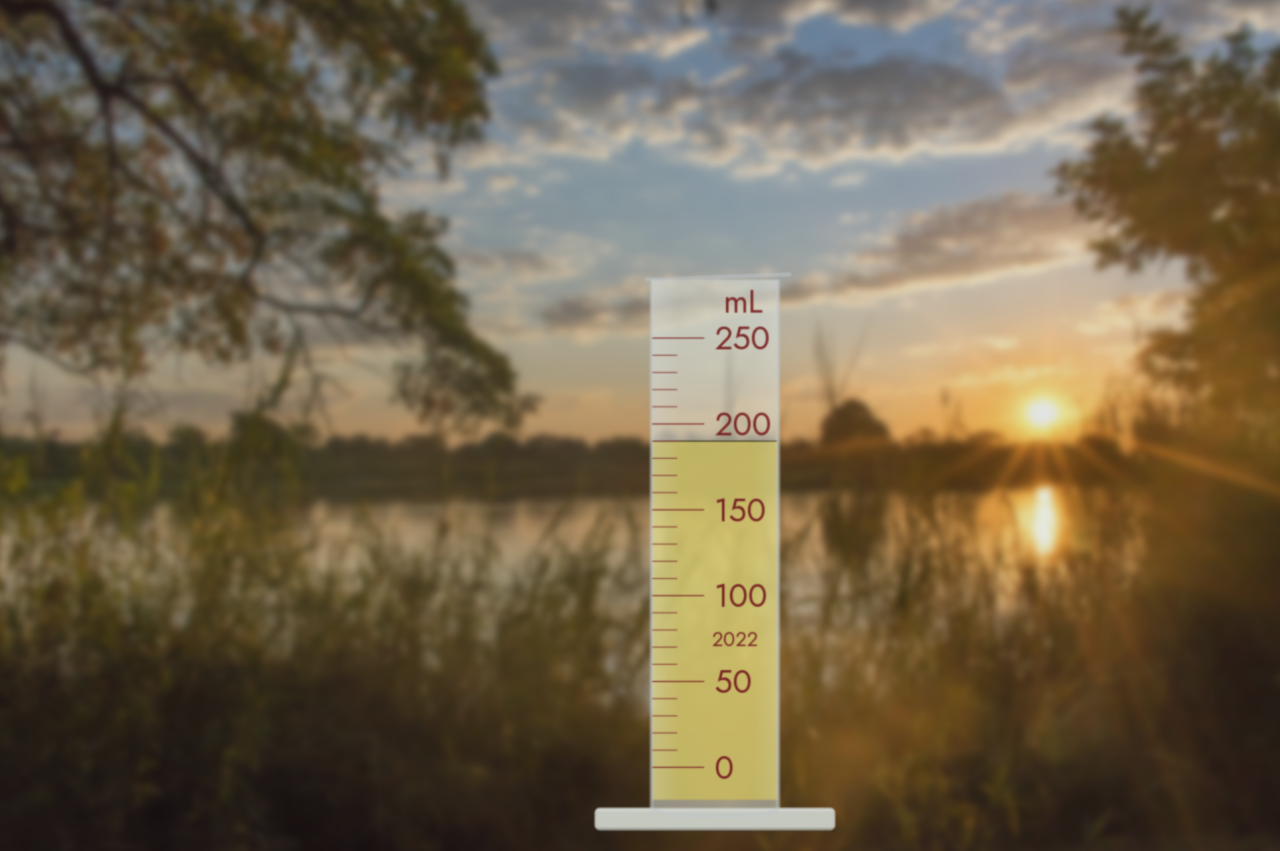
190 mL
